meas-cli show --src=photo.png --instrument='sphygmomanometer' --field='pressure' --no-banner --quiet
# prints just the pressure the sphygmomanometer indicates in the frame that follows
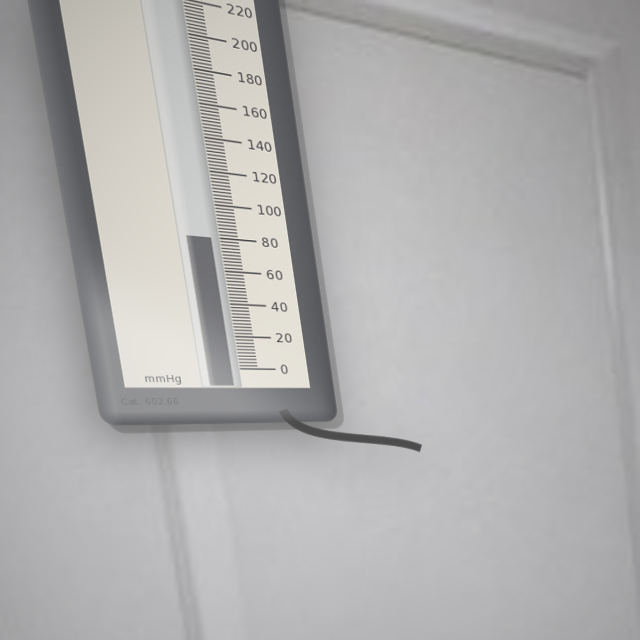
80 mmHg
